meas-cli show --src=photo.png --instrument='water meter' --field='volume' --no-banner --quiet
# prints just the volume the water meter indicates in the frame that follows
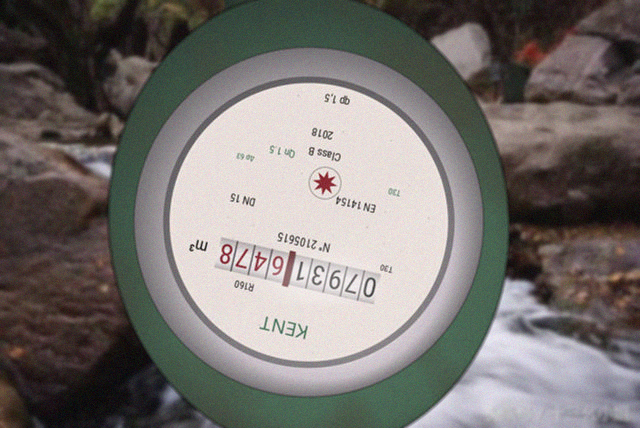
7931.6478 m³
